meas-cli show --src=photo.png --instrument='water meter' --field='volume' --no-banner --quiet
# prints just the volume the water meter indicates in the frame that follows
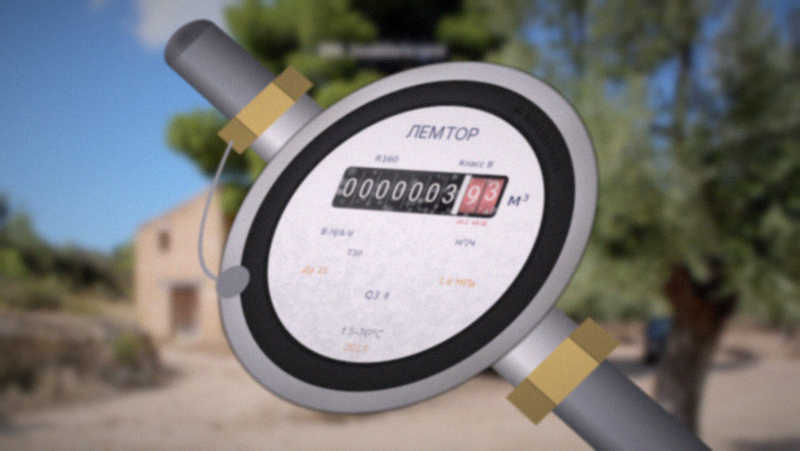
3.93 m³
